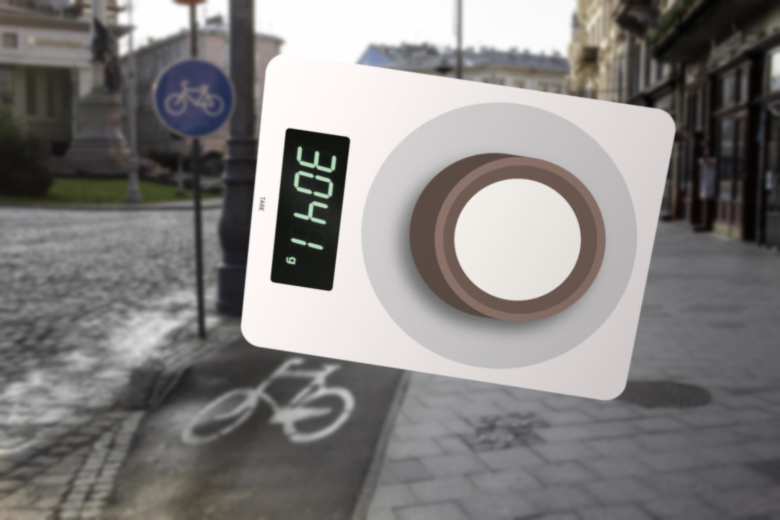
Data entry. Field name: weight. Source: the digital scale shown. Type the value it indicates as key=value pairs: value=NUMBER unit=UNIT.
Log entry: value=3041 unit=g
